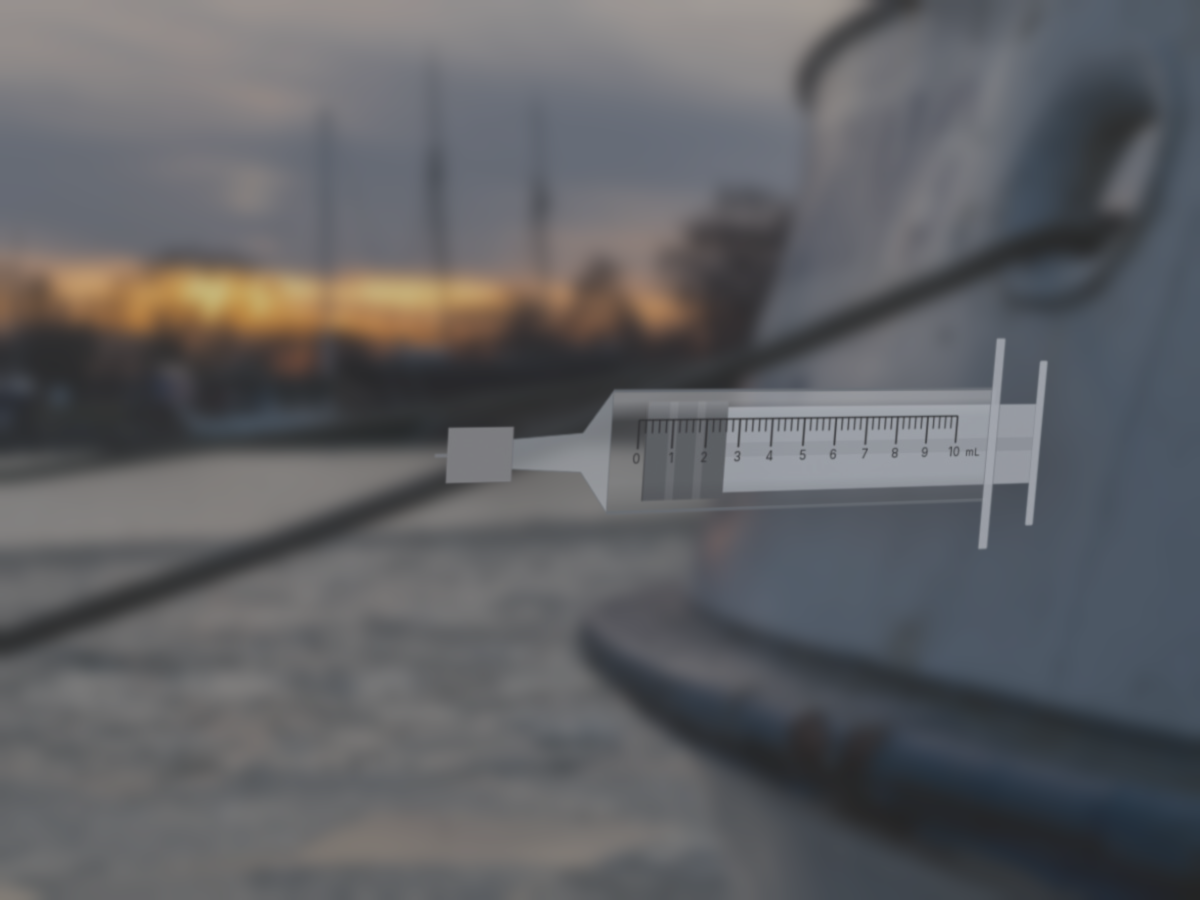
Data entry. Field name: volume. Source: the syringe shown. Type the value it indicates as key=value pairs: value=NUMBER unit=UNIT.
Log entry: value=0.2 unit=mL
